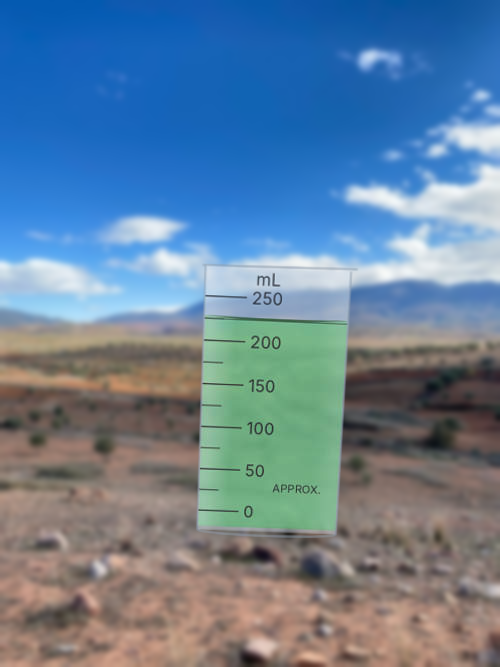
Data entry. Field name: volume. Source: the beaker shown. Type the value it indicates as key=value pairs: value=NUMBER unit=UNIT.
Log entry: value=225 unit=mL
